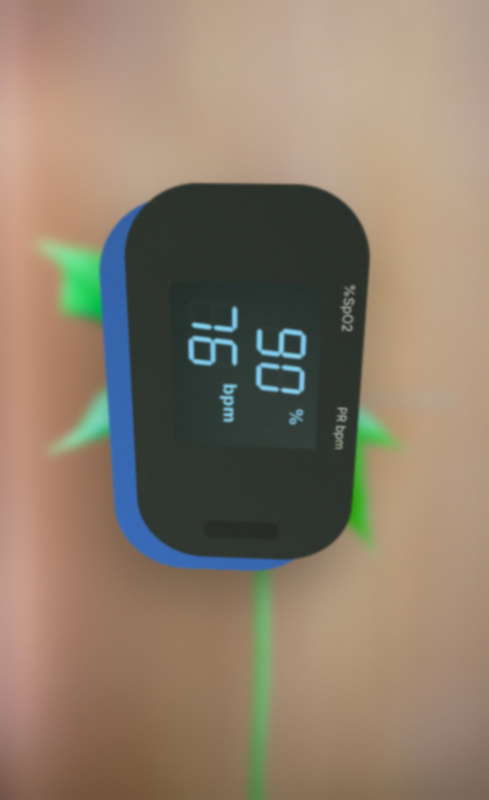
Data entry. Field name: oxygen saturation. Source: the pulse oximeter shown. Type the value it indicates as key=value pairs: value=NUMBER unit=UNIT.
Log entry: value=90 unit=%
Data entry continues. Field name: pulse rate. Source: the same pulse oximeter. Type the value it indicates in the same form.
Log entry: value=76 unit=bpm
